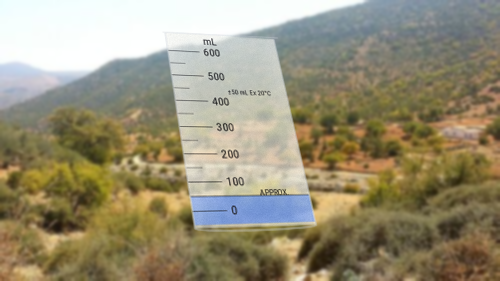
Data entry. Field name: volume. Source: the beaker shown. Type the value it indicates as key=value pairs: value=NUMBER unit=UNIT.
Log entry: value=50 unit=mL
